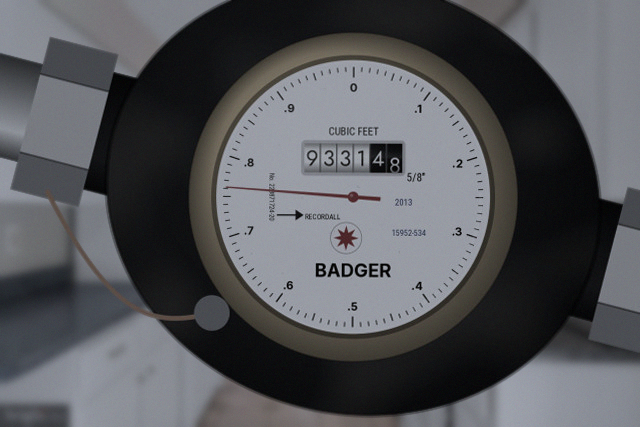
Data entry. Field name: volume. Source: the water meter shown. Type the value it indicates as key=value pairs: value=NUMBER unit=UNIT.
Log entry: value=933147.76 unit=ft³
